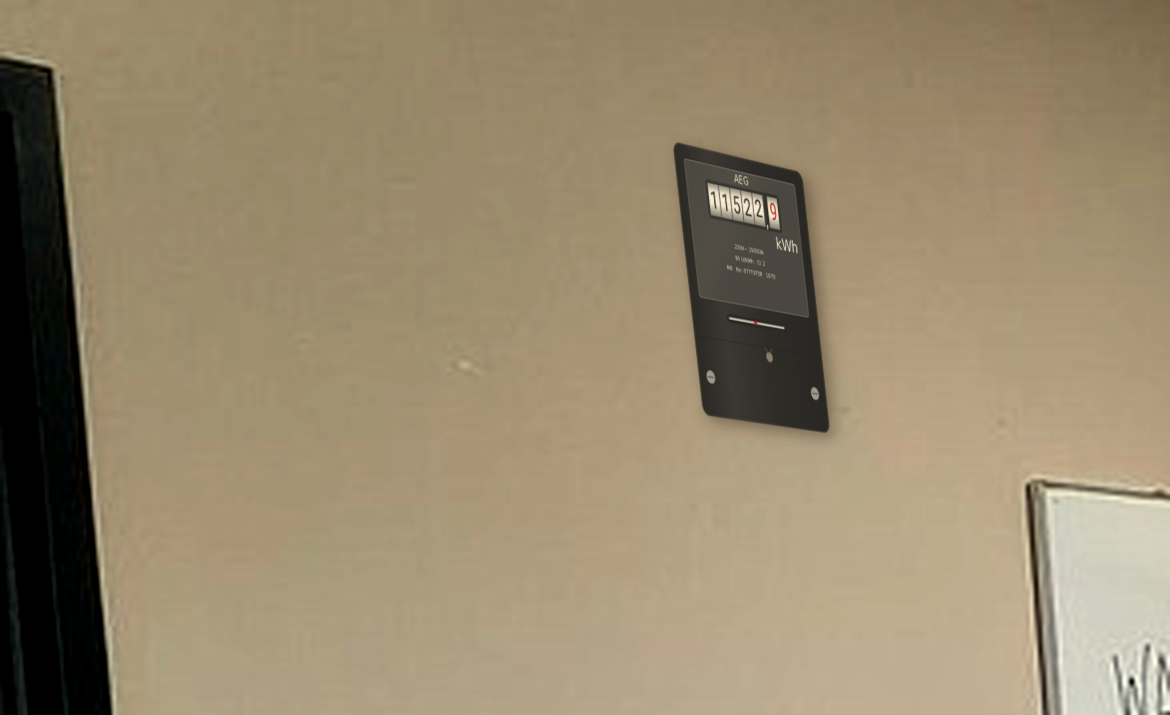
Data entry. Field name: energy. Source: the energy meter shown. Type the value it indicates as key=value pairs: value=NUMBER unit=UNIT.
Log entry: value=11522.9 unit=kWh
